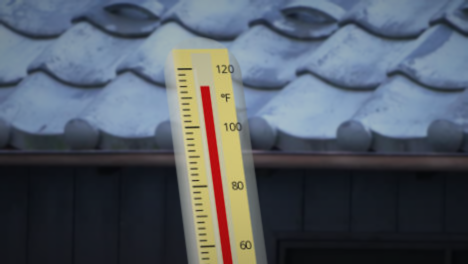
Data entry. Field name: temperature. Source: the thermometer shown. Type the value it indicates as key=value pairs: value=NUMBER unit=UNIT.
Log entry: value=114 unit=°F
